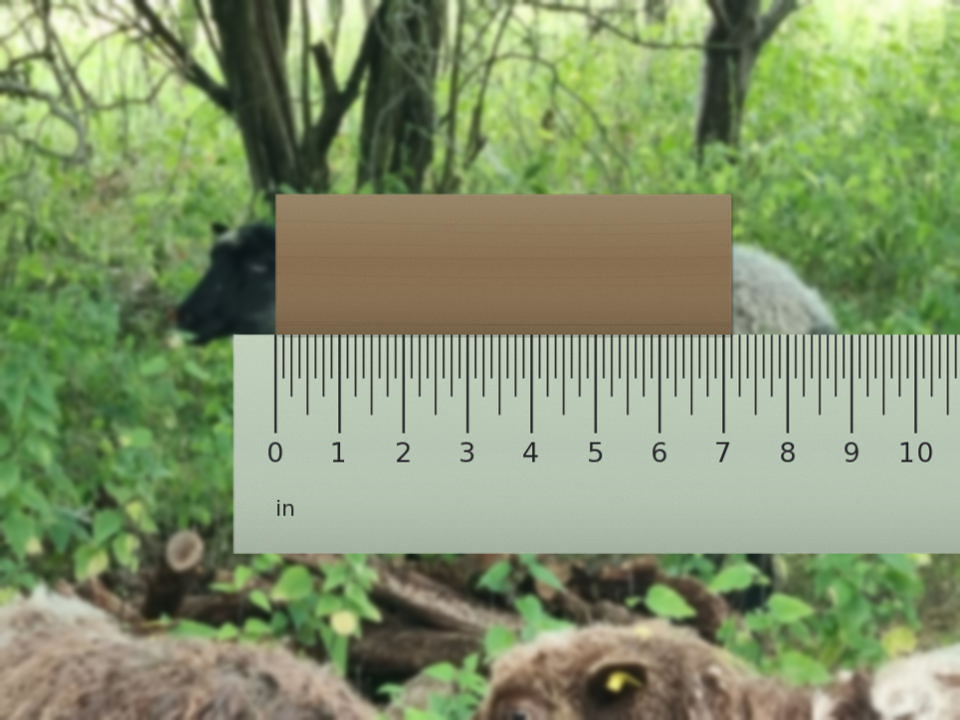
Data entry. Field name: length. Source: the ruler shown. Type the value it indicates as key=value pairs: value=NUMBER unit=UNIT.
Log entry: value=7.125 unit=in
